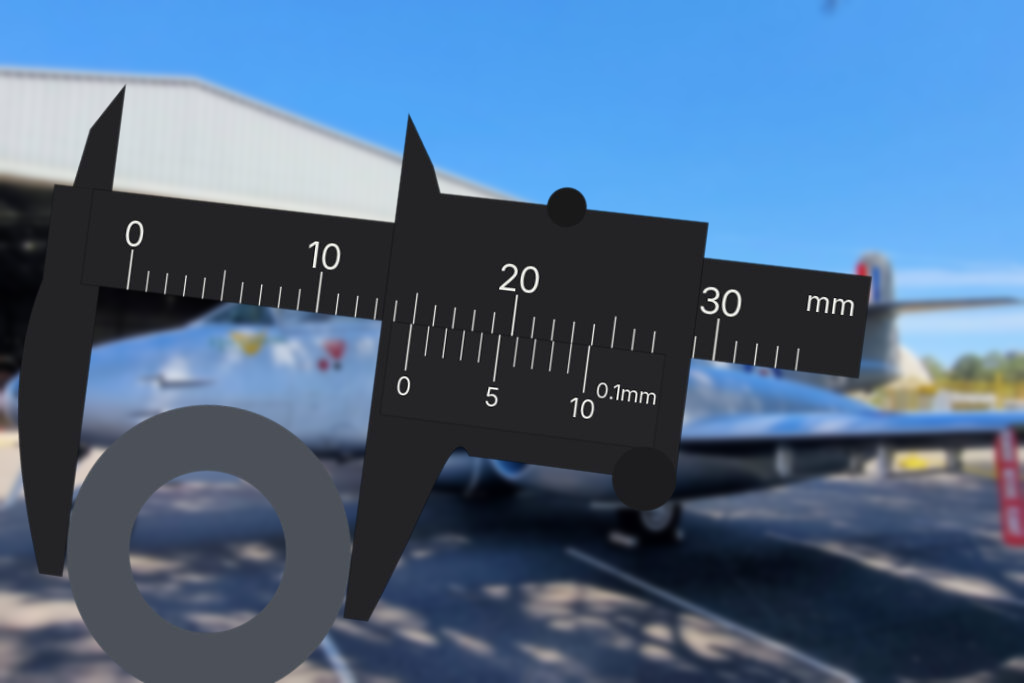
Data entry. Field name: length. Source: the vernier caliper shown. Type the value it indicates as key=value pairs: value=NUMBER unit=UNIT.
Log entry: value=14.9 unit=mm
